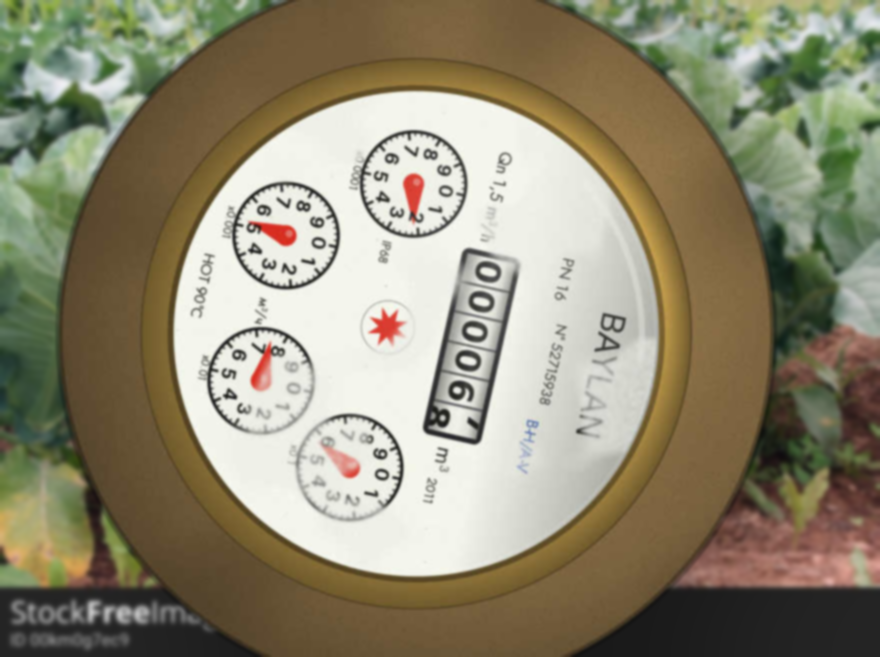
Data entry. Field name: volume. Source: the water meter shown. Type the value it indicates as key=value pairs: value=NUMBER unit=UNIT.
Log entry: value=67.5752 unit=m³
